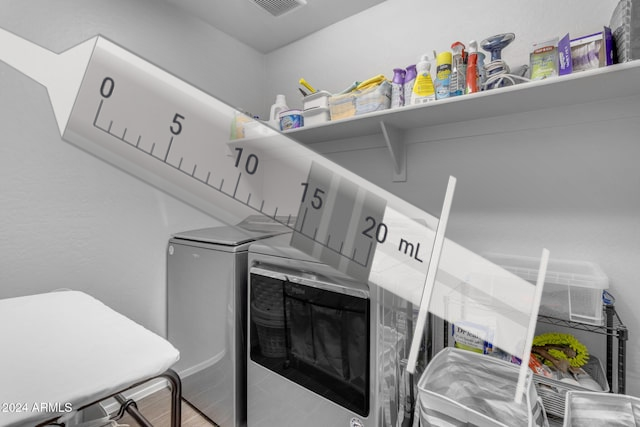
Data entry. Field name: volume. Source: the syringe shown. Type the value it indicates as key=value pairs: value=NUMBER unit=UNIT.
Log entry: value=14.5 unit=mL
